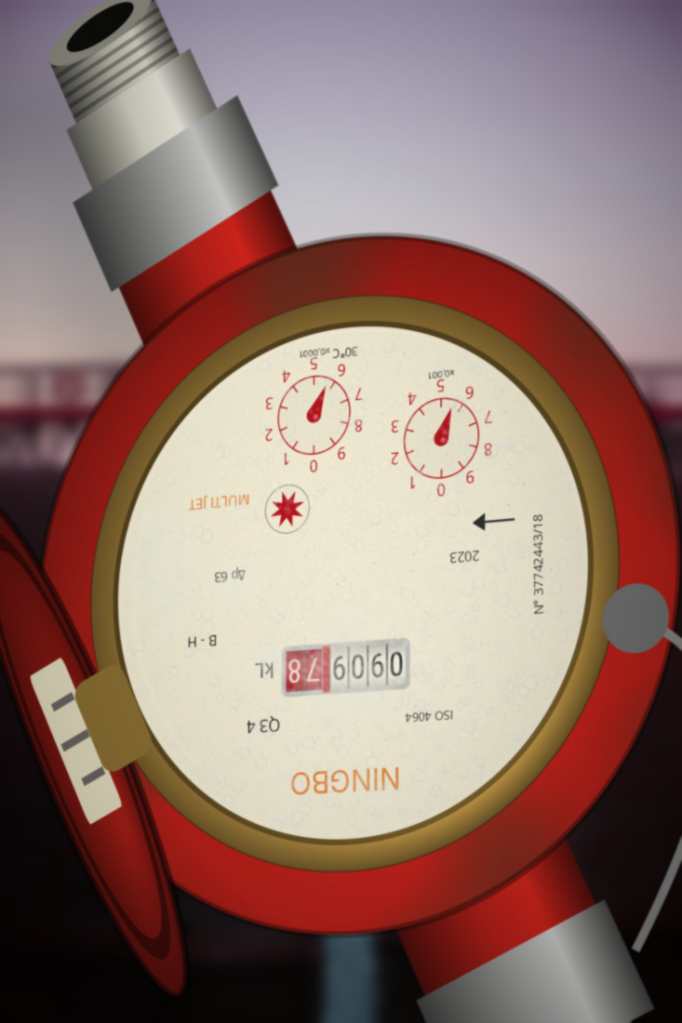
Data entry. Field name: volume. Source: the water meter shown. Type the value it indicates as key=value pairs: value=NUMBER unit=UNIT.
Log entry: value=909.7855 unit=kL
